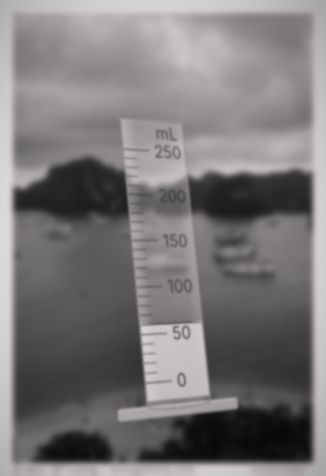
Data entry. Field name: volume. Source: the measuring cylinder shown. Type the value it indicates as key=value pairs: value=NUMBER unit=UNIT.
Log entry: value=60 unit=mL
